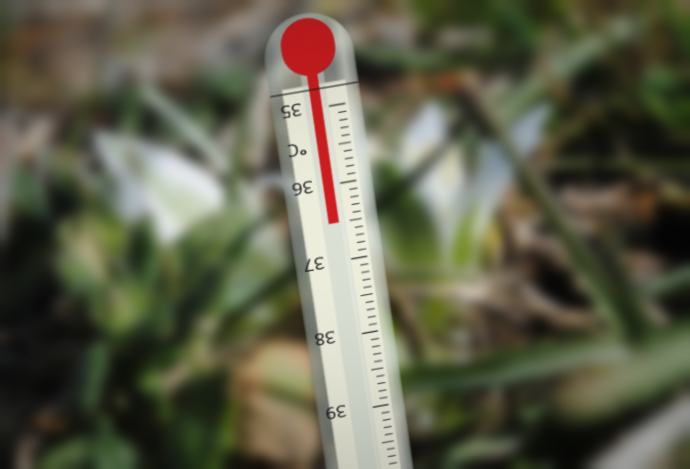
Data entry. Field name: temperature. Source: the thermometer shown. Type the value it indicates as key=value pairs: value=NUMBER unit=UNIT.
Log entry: value=36.5 unit=°C
